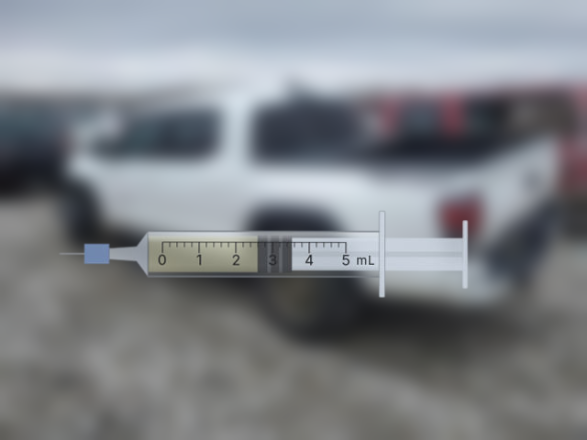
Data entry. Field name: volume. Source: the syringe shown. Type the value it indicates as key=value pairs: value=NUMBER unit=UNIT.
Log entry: value=2.6 unit=mL
